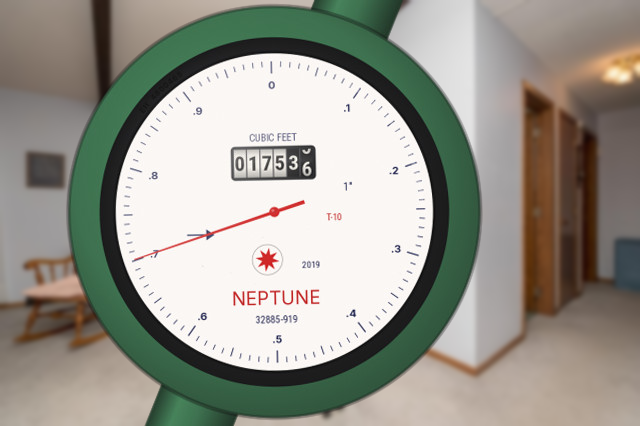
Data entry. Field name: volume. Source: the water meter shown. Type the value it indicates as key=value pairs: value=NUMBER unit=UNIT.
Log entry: value=17535.70 unit=ft³
